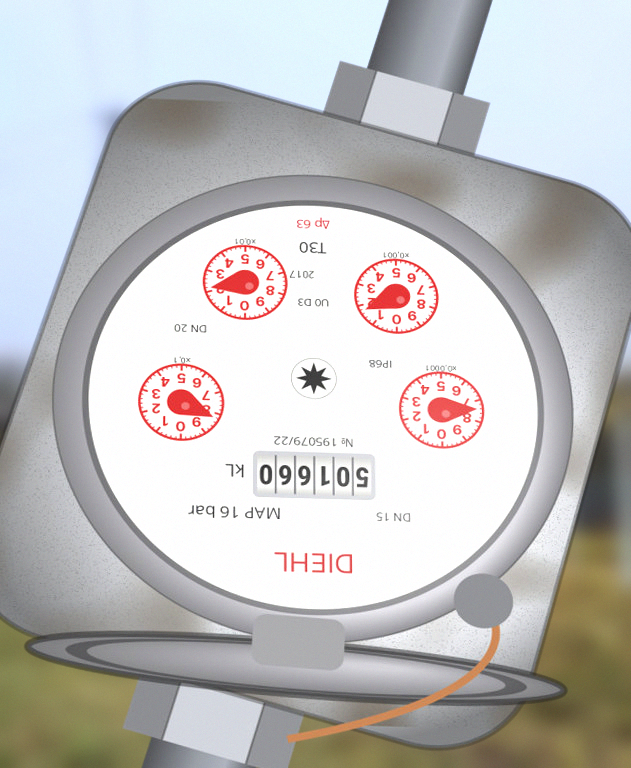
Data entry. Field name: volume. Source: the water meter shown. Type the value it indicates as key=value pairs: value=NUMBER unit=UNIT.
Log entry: value=501660.8217 unit=kL
